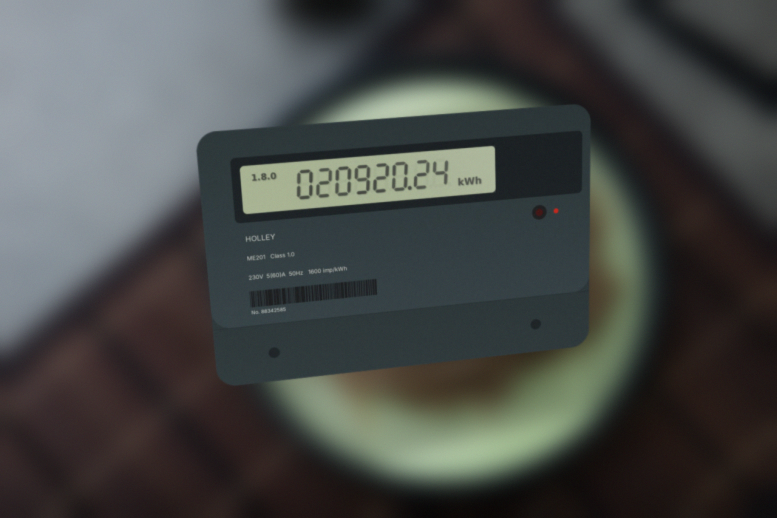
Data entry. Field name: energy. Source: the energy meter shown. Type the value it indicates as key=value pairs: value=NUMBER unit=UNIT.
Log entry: value=20920.24 unit=kWh
